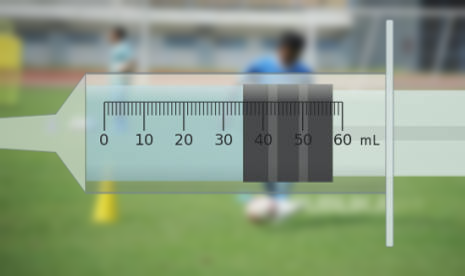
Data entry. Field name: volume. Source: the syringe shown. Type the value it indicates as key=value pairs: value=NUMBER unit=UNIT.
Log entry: value=35 unit=mL
